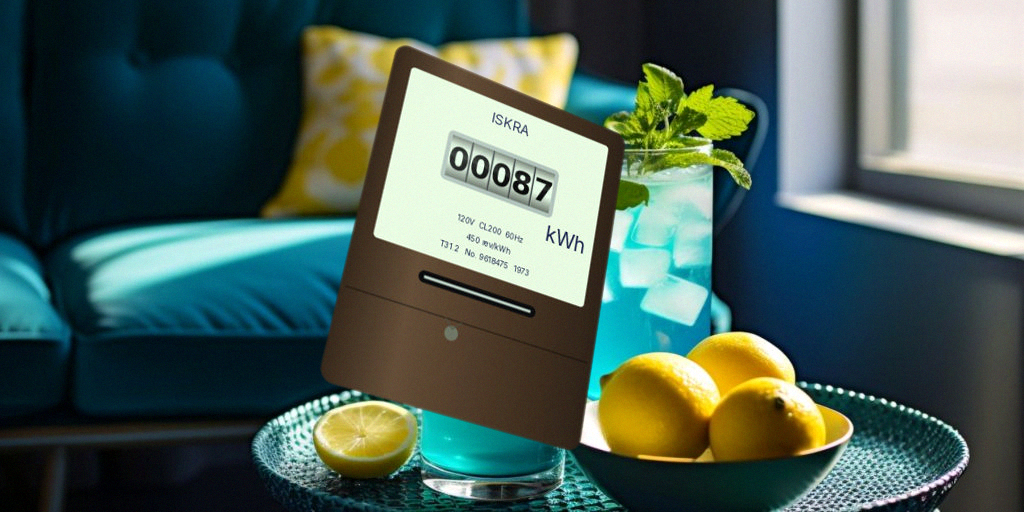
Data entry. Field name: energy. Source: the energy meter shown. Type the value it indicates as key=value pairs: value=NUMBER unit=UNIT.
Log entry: value=87 unit=kWh
